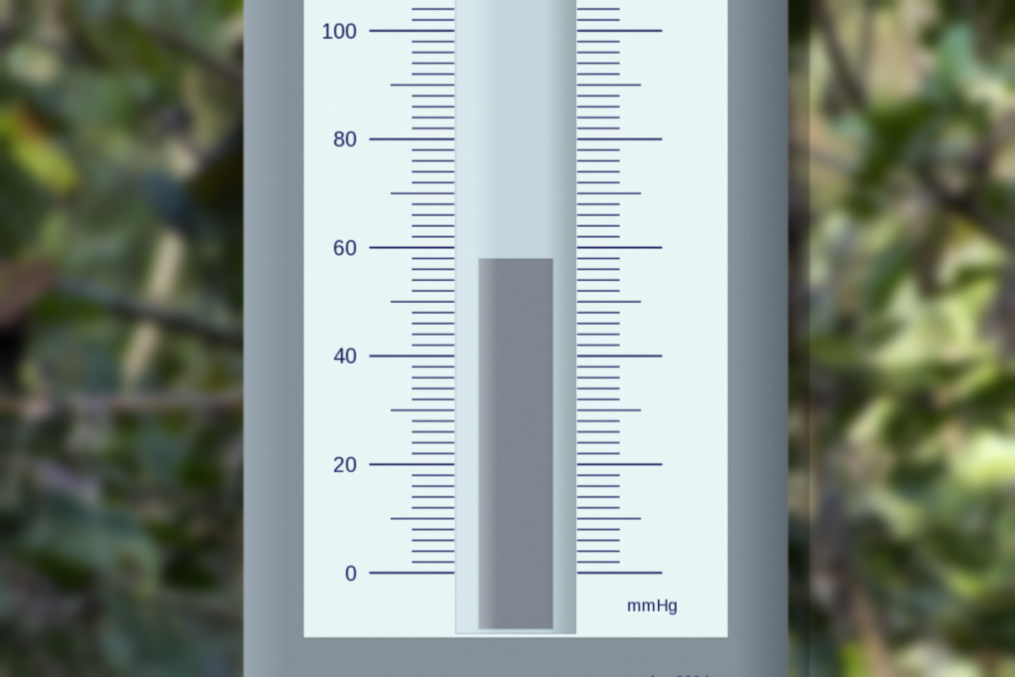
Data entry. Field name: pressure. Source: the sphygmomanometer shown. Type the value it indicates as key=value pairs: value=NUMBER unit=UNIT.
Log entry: value=58 unit=mmHg
